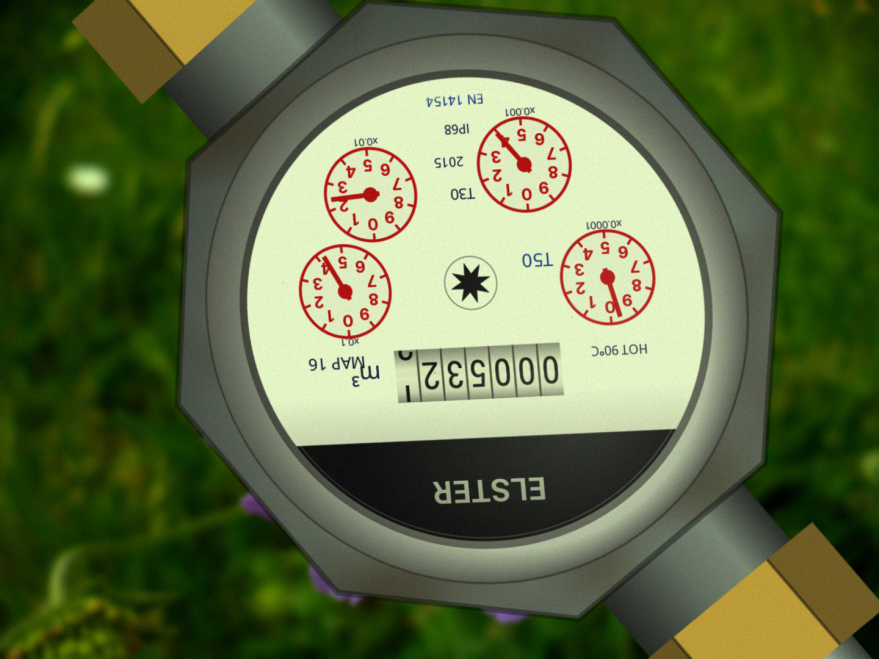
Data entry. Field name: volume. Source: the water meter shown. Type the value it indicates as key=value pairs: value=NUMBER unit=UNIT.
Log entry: value=5321.4239 unit=m³
